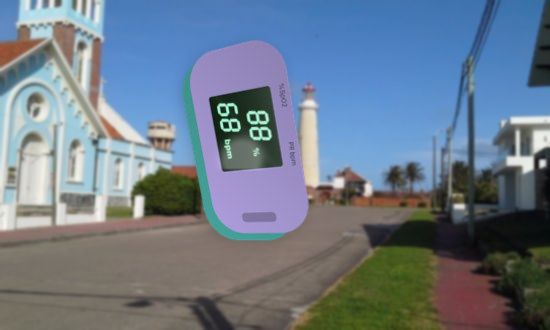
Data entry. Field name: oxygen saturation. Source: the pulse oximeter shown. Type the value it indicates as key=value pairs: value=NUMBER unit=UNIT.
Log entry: value=88 unit=%
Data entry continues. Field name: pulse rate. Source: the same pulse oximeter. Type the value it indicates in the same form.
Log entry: value=68 unit=bpm
